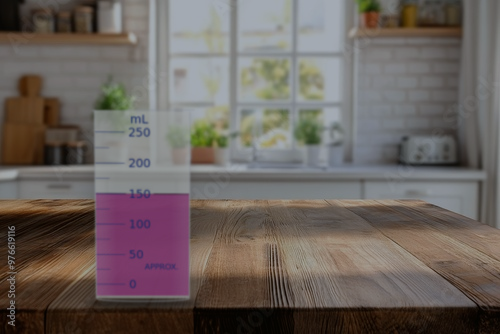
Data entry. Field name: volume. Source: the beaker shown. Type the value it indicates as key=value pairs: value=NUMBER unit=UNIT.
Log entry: value=150 unit=mL
